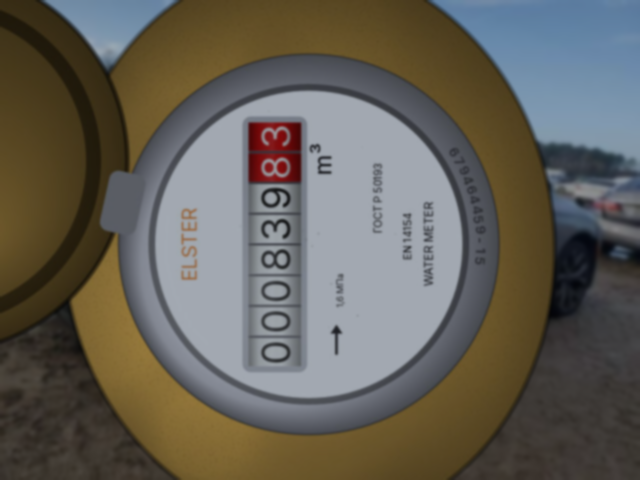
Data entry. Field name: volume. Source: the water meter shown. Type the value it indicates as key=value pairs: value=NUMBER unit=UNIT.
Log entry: value=839.83 unit=m³
